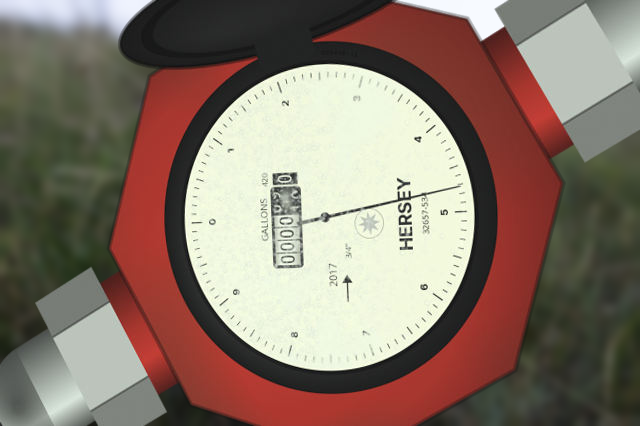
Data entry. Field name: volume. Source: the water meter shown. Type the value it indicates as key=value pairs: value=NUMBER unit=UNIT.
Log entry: value=94.7 unit=gal
